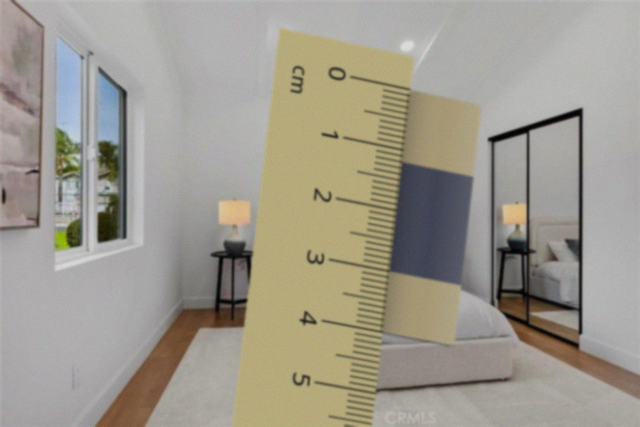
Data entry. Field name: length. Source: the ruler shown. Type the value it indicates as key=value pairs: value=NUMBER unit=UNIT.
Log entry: value=4 unit=cm
